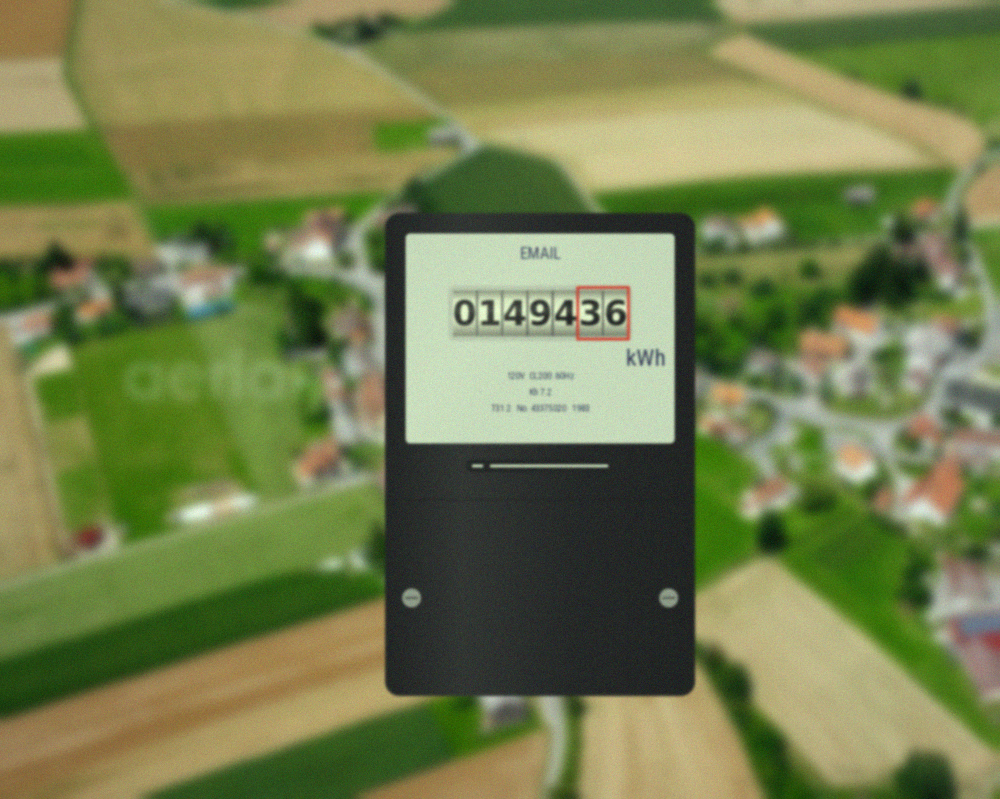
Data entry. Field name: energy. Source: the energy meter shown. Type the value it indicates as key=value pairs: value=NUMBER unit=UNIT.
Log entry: value=1494.36 unit=kWh
